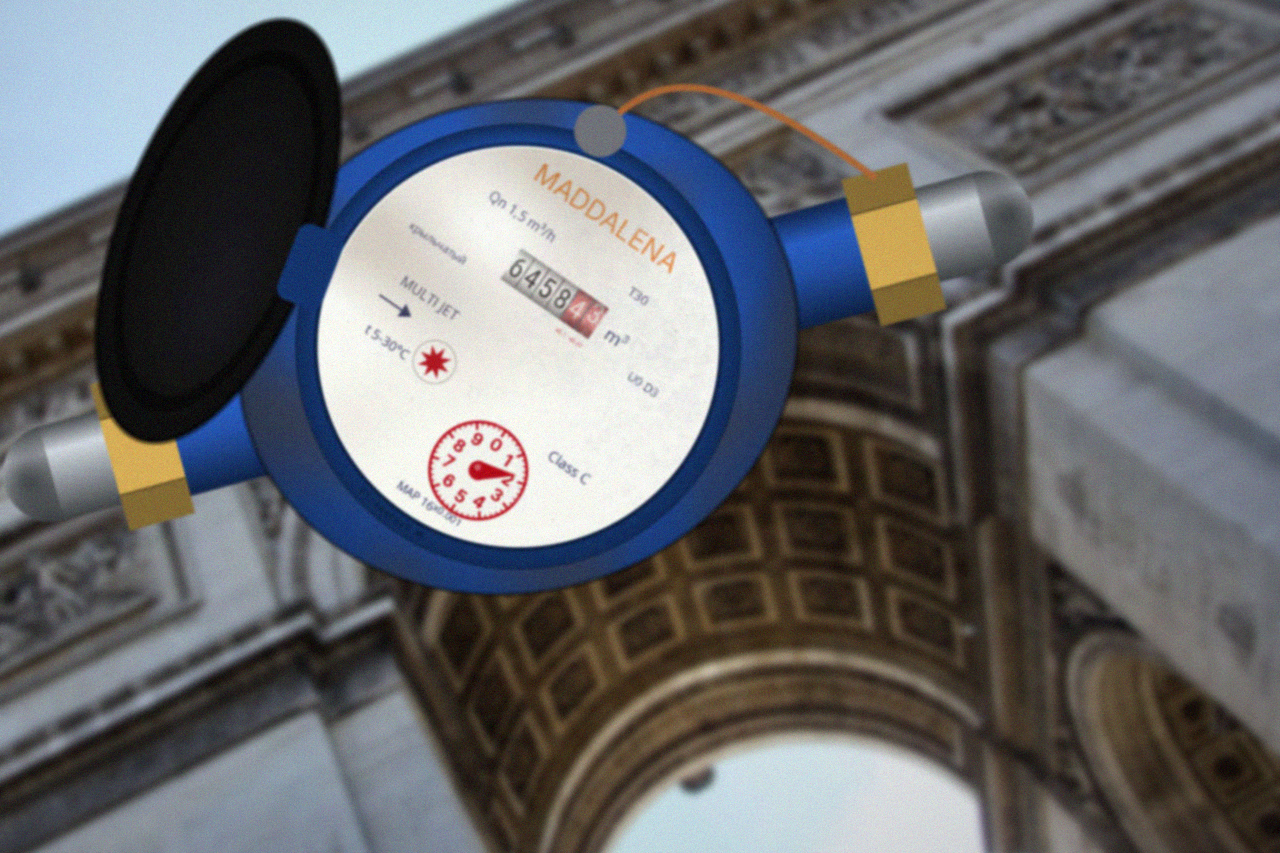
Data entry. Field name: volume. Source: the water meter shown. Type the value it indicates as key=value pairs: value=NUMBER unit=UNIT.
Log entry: value=6458.431 unit=m³
